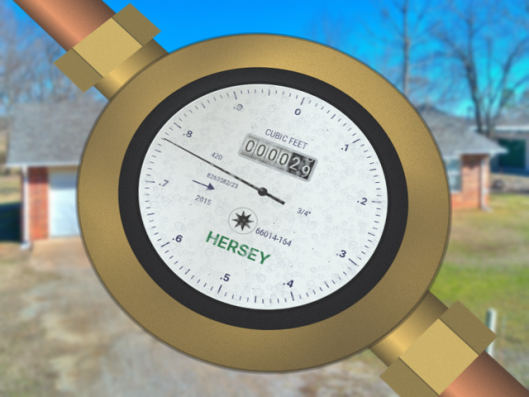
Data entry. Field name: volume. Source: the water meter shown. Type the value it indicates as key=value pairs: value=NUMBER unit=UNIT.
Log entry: value=28.77 unit=ft³
